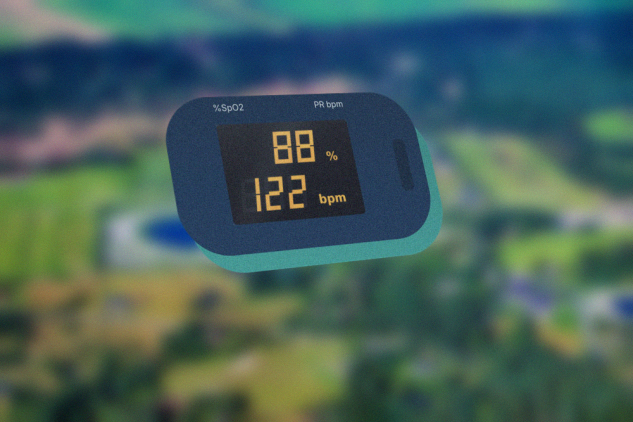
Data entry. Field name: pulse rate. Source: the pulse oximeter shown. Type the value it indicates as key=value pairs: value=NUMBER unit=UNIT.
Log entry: value=122 unit=bpm
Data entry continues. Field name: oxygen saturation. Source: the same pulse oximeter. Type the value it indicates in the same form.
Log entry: value=88 unit=%
